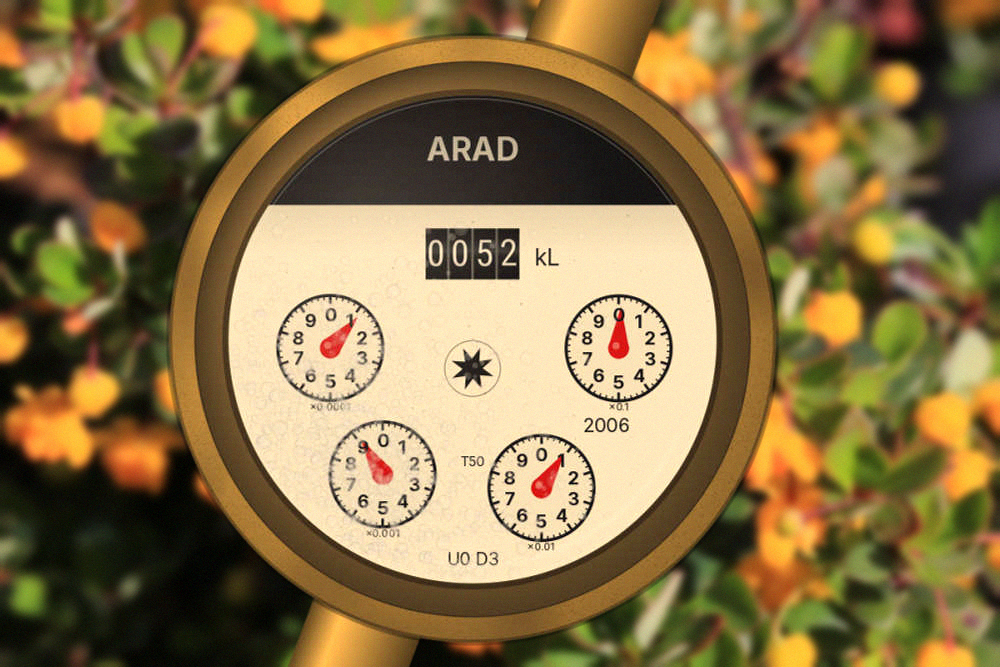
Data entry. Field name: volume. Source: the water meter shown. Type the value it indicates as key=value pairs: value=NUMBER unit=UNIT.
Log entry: value=52.0091 unit=kL
